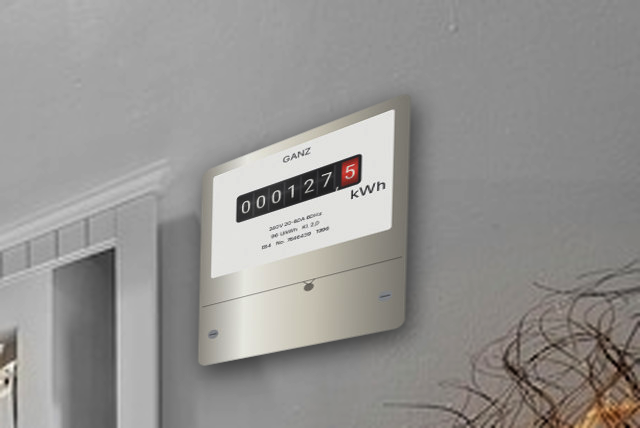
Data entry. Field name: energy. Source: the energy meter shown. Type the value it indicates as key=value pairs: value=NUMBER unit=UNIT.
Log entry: value=127.5 unit=kWh
